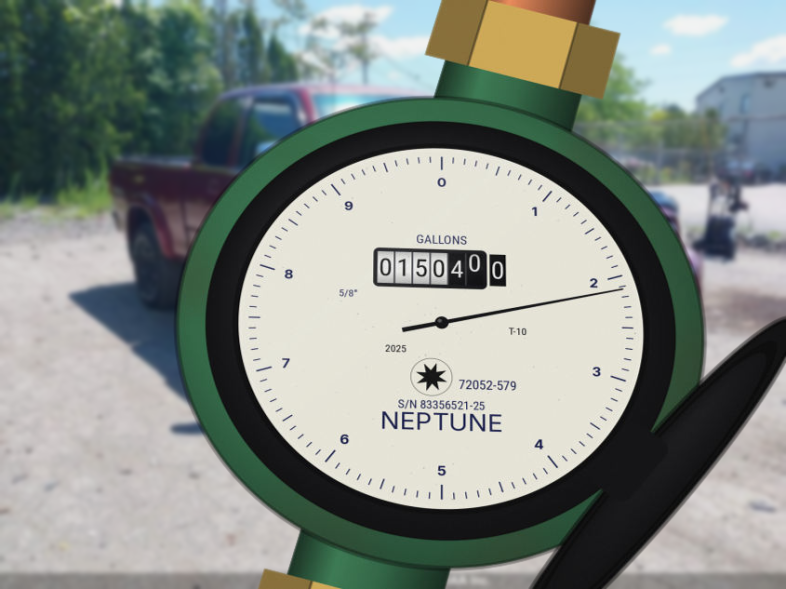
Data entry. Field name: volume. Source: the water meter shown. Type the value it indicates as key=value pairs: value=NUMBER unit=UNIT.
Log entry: value=150402.1 unit=gal
